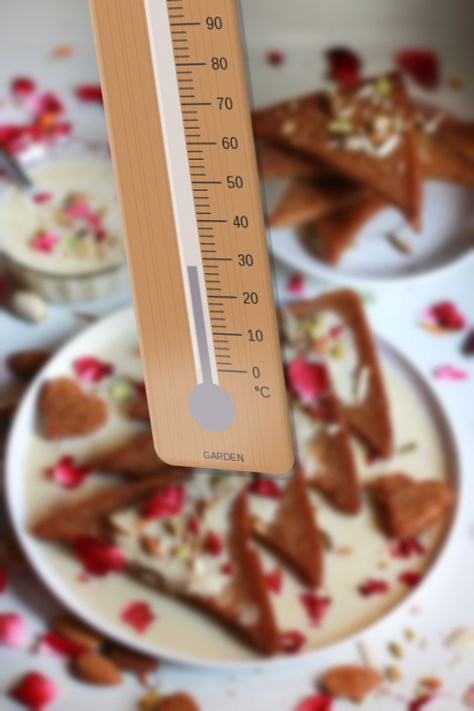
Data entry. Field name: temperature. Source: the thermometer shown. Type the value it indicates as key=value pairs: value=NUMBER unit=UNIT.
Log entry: value=28 unit=°C
